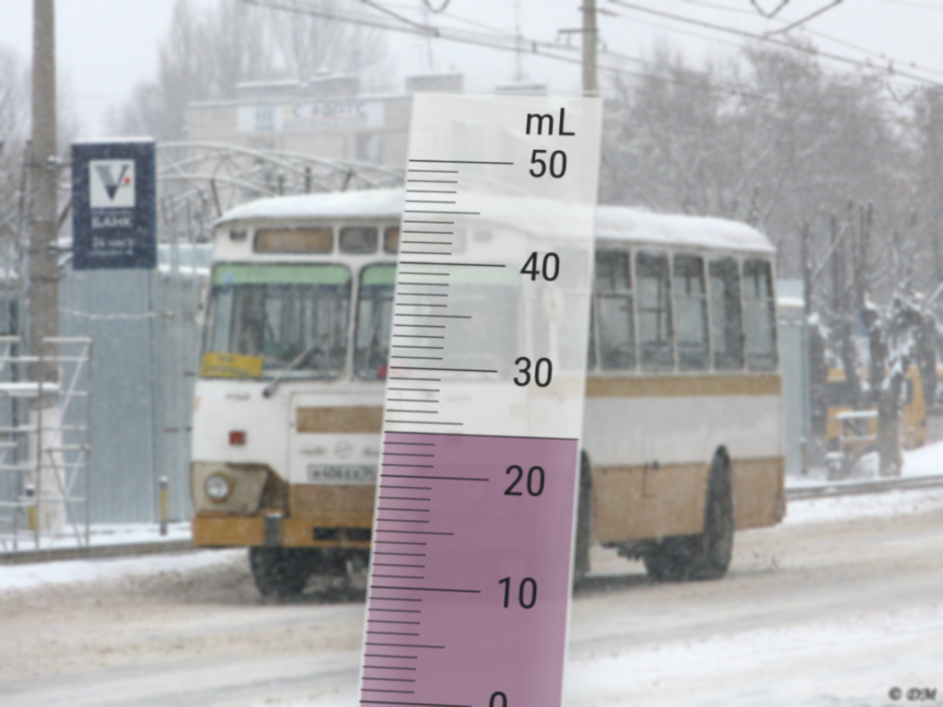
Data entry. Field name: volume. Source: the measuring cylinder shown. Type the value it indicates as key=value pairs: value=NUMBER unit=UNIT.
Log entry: value=24 unit=mL
